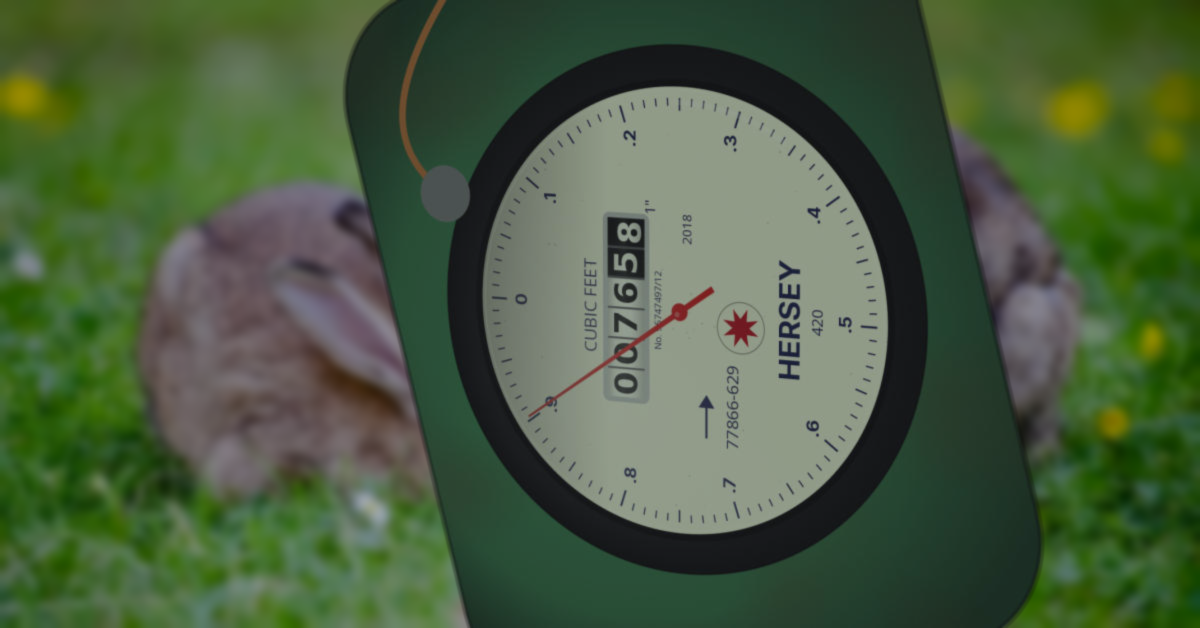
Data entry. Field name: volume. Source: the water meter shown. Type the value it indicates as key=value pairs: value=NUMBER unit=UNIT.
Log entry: value=7657.90 unit=ft³
